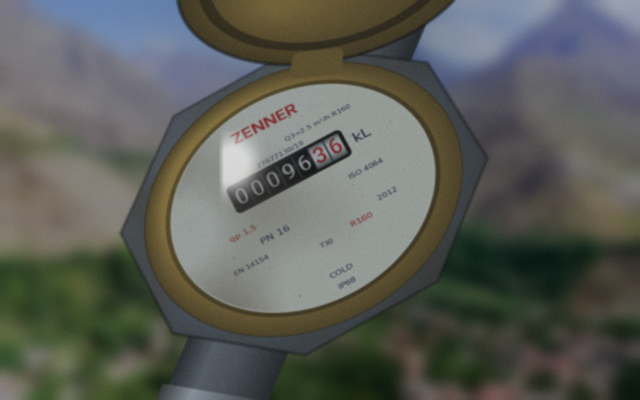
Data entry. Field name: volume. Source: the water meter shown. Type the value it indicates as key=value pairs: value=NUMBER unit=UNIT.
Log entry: value=96.36 unit=kL
